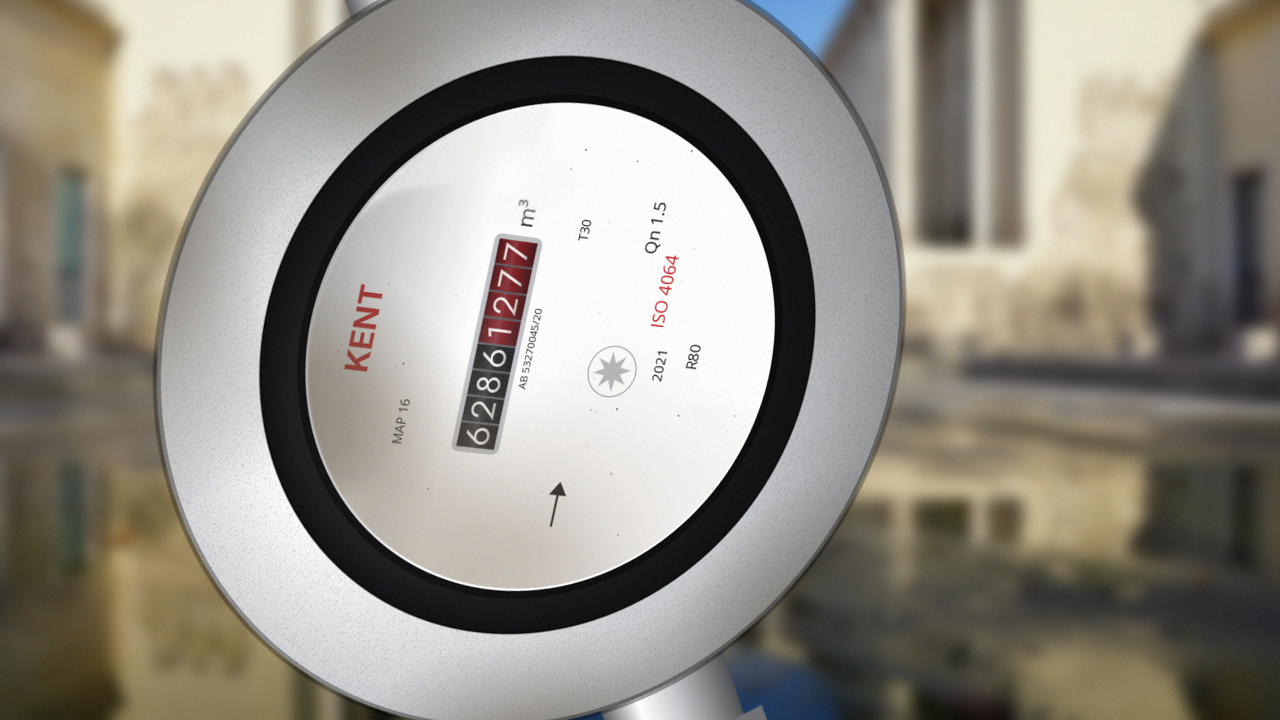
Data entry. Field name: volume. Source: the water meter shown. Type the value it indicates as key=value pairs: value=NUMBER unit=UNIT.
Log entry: value=6286.1277 unit=m³
